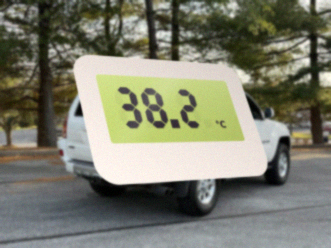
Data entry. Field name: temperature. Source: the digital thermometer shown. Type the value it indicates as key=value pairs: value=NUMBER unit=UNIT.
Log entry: value=38.2 unit=°C
